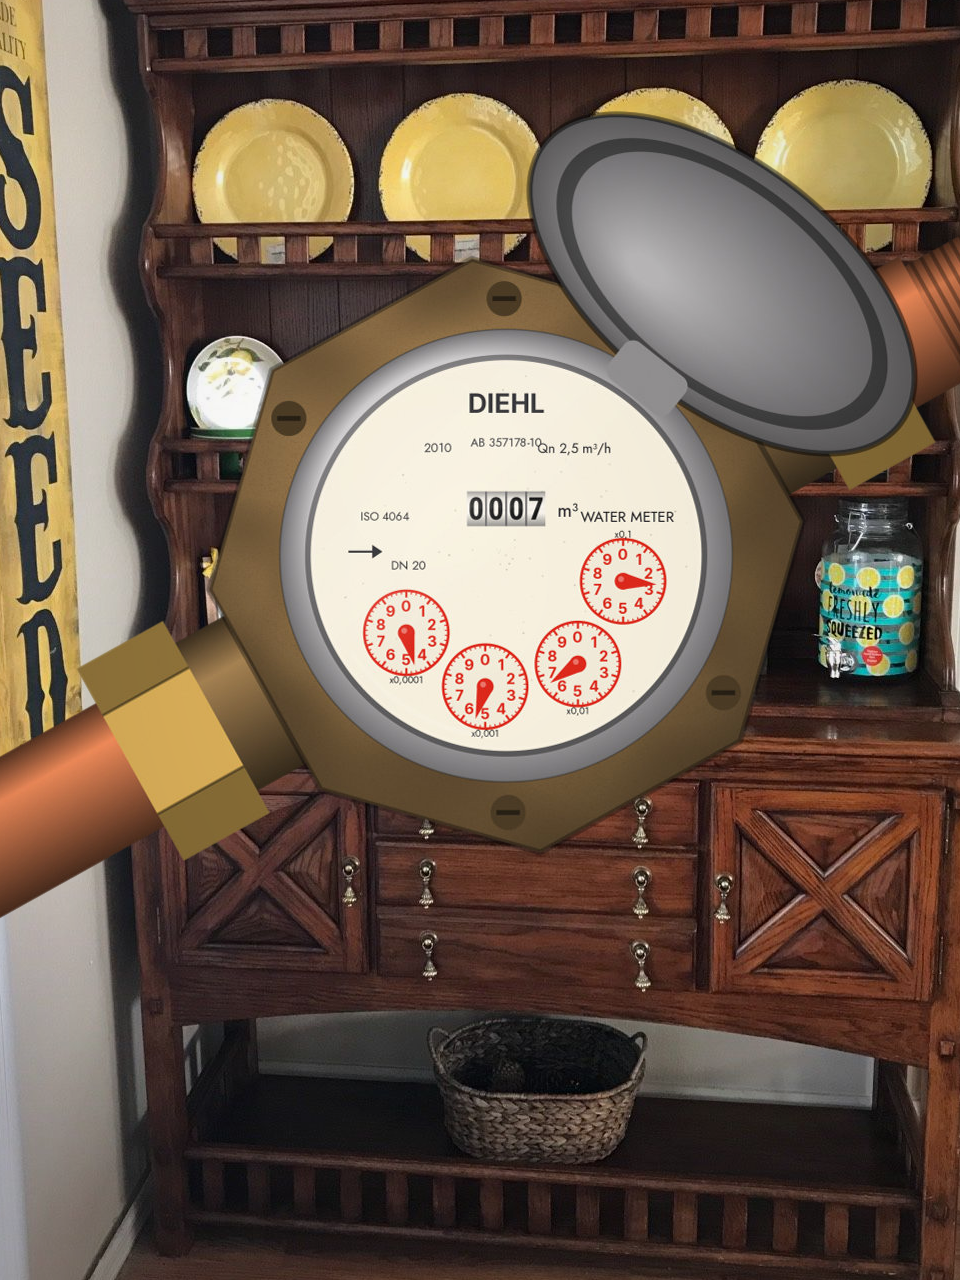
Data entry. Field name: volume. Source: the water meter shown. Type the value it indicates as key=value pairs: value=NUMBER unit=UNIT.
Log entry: value=7.2654 unit=m³
